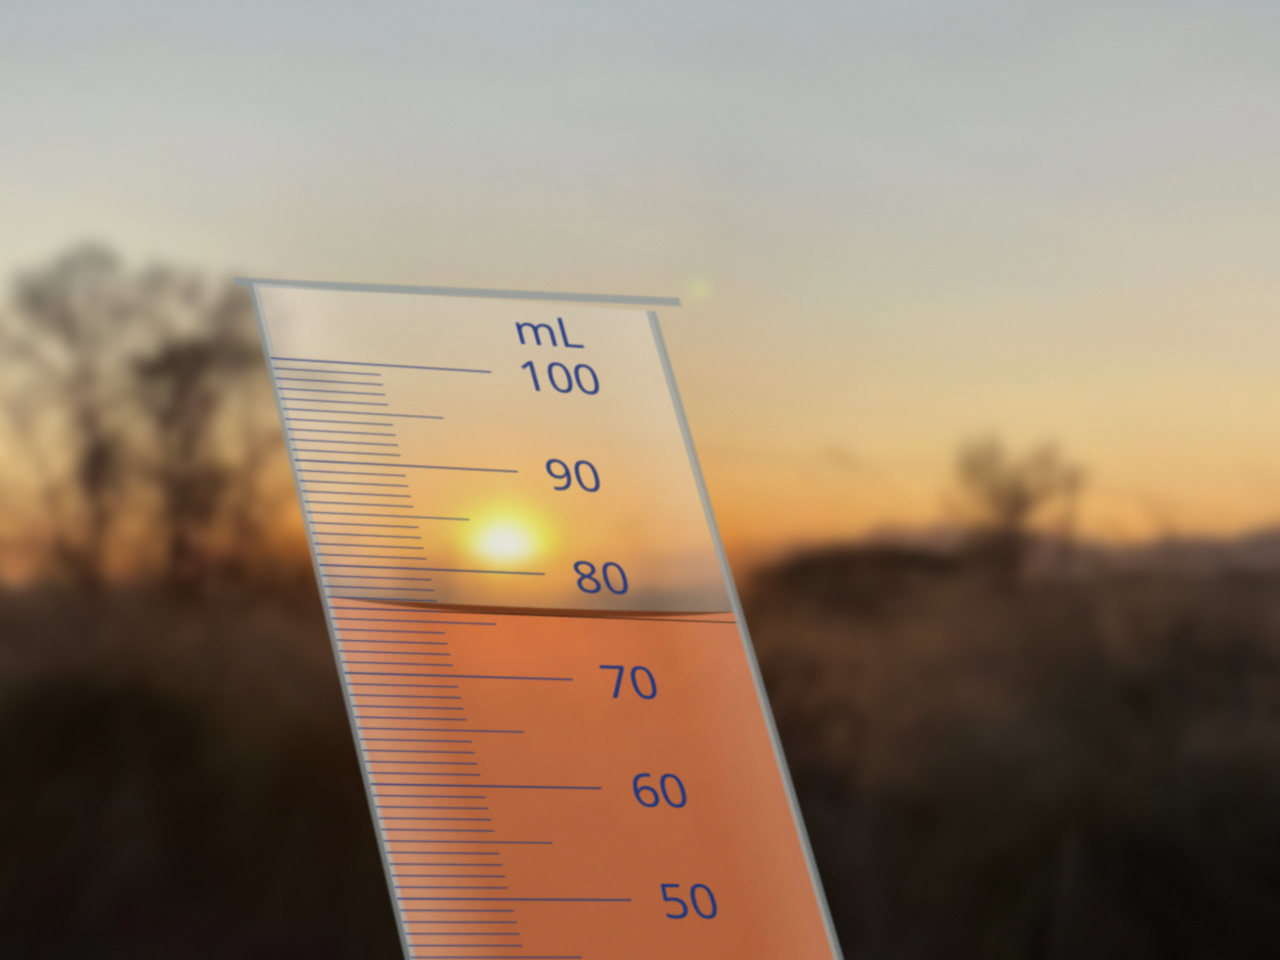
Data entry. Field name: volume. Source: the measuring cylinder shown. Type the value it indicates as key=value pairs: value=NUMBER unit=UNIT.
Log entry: value=76 unit=mL
